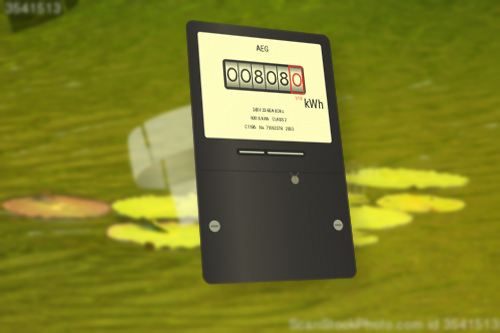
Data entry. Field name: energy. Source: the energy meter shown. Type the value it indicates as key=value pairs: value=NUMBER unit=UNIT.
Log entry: value=808.0 unit=kWh
